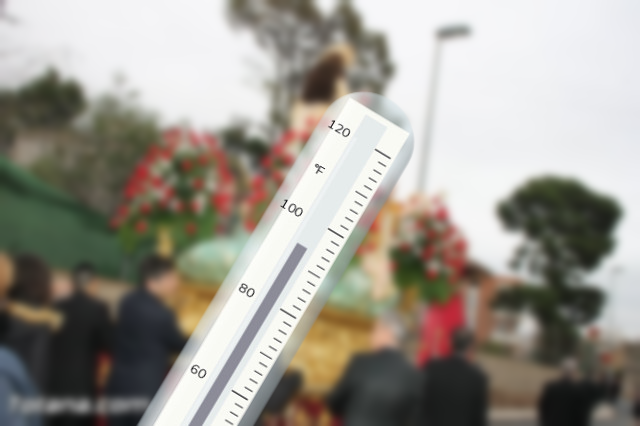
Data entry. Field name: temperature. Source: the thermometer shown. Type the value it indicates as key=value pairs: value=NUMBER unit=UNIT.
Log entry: value=94 unit=°F
